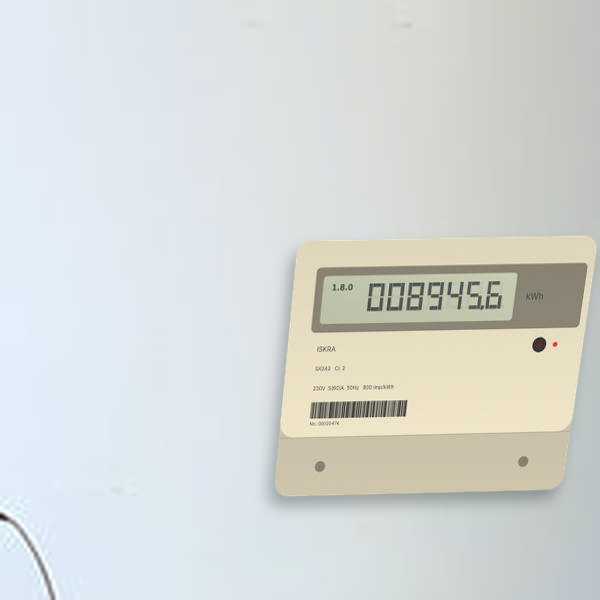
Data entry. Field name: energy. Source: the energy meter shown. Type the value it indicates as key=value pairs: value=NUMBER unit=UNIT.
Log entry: value=8945.6 unit=kWh
